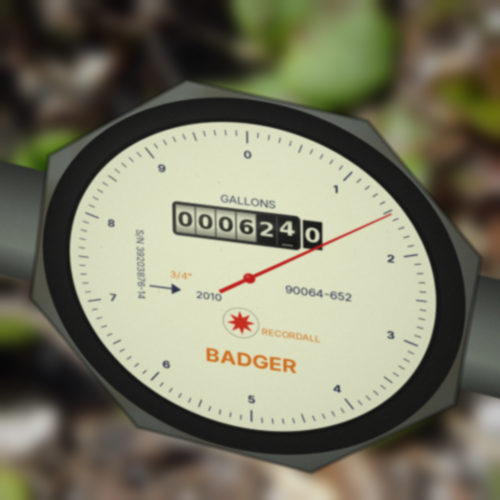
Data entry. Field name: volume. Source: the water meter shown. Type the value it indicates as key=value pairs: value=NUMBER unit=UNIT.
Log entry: value=6241.5 unit=gal
